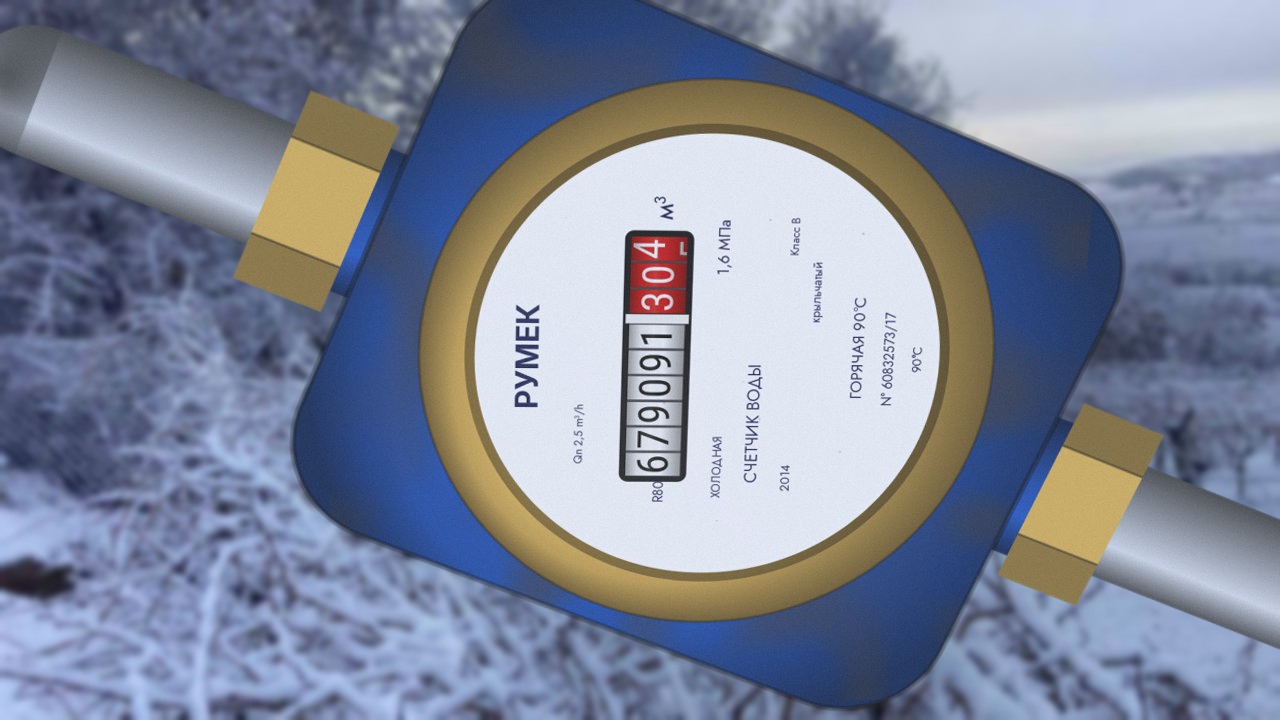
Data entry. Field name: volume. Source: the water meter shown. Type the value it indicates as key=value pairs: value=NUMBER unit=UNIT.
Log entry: value=679091.304 unit=m³
